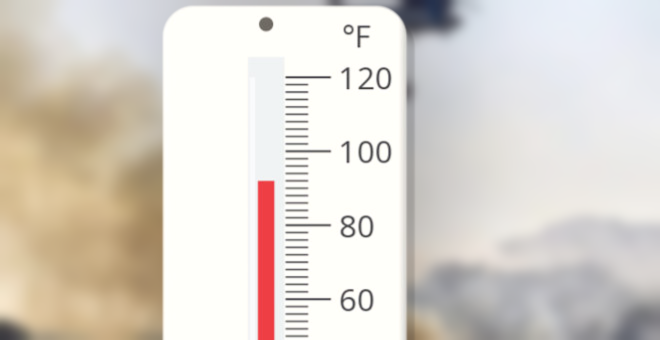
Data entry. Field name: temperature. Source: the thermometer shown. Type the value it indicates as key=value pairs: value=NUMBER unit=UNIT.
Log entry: value=92 unit=°F
